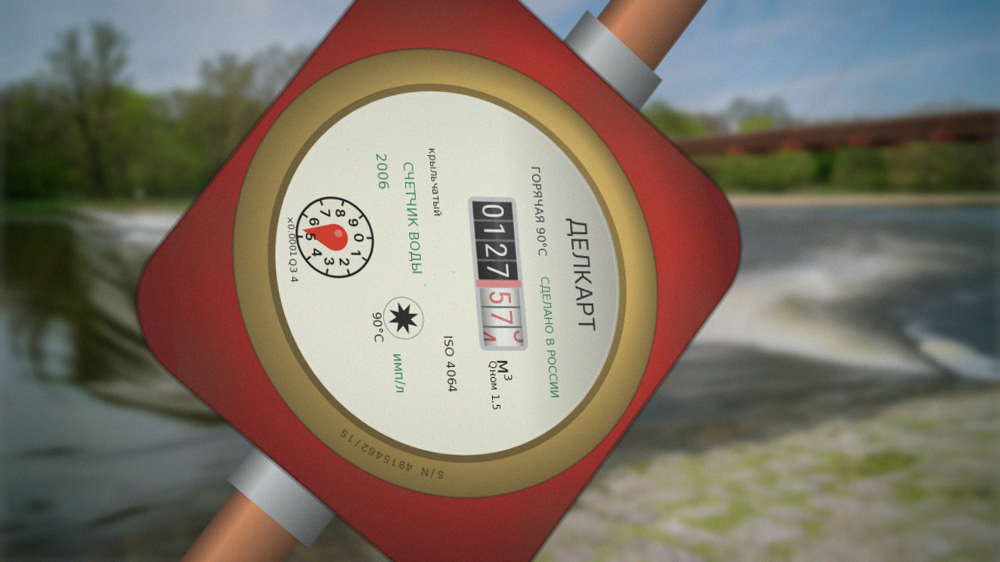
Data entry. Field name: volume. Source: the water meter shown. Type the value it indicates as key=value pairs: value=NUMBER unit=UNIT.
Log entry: value=127.5735 unit=m³
